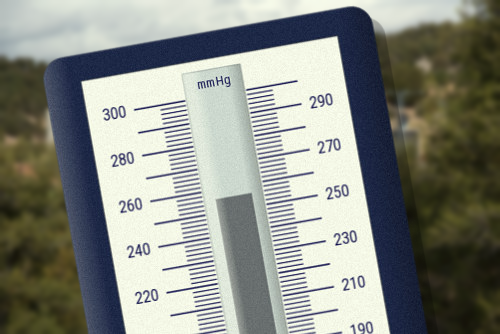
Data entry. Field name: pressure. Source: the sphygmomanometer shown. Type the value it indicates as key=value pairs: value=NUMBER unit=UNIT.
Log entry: value=256 unit=mmHg
